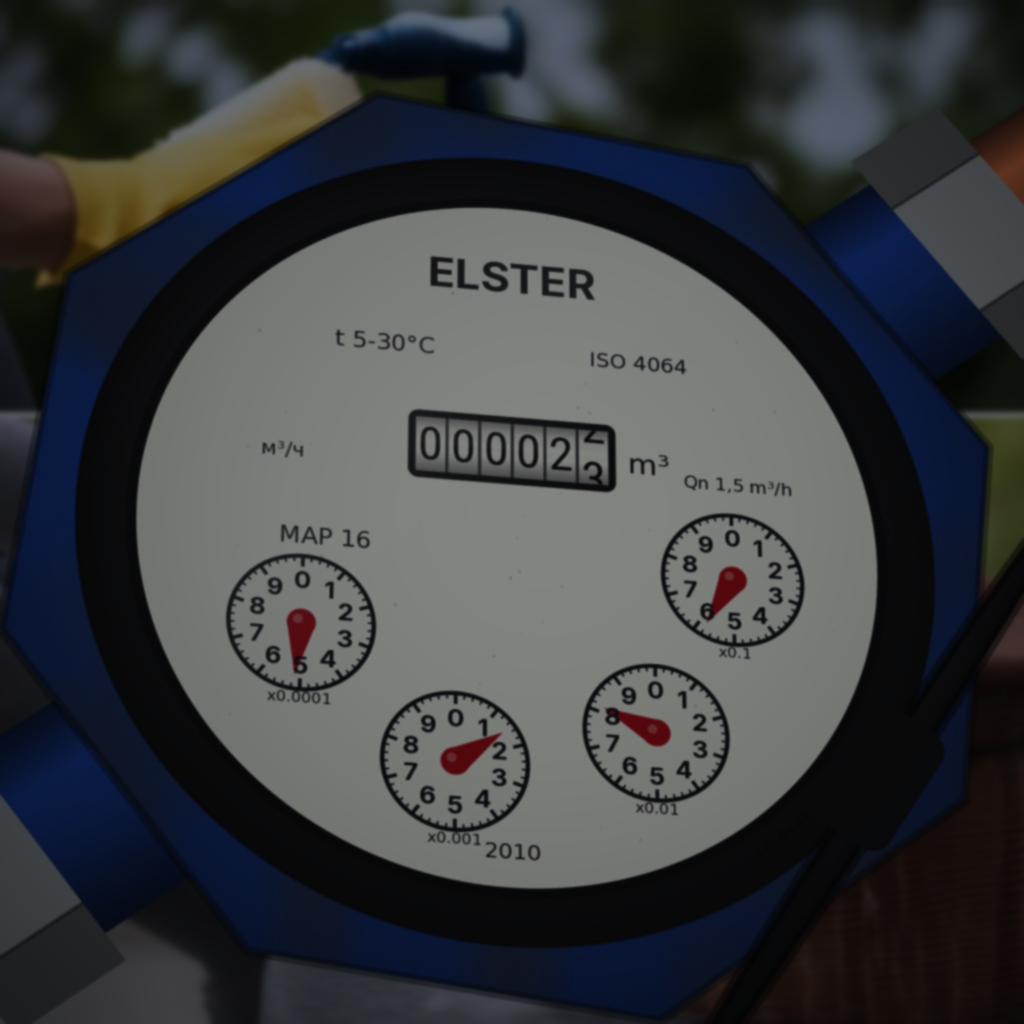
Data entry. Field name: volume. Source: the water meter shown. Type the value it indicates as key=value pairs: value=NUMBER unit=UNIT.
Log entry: value=22.5815 unit=m³
